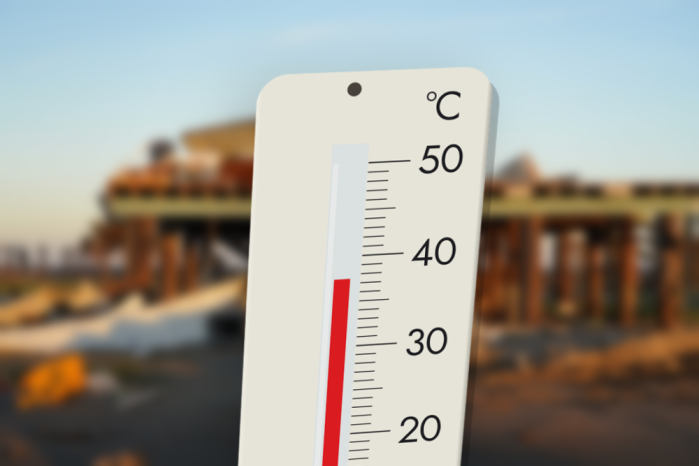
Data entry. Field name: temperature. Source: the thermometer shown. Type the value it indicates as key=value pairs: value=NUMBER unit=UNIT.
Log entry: value=37.5 unit=°C
